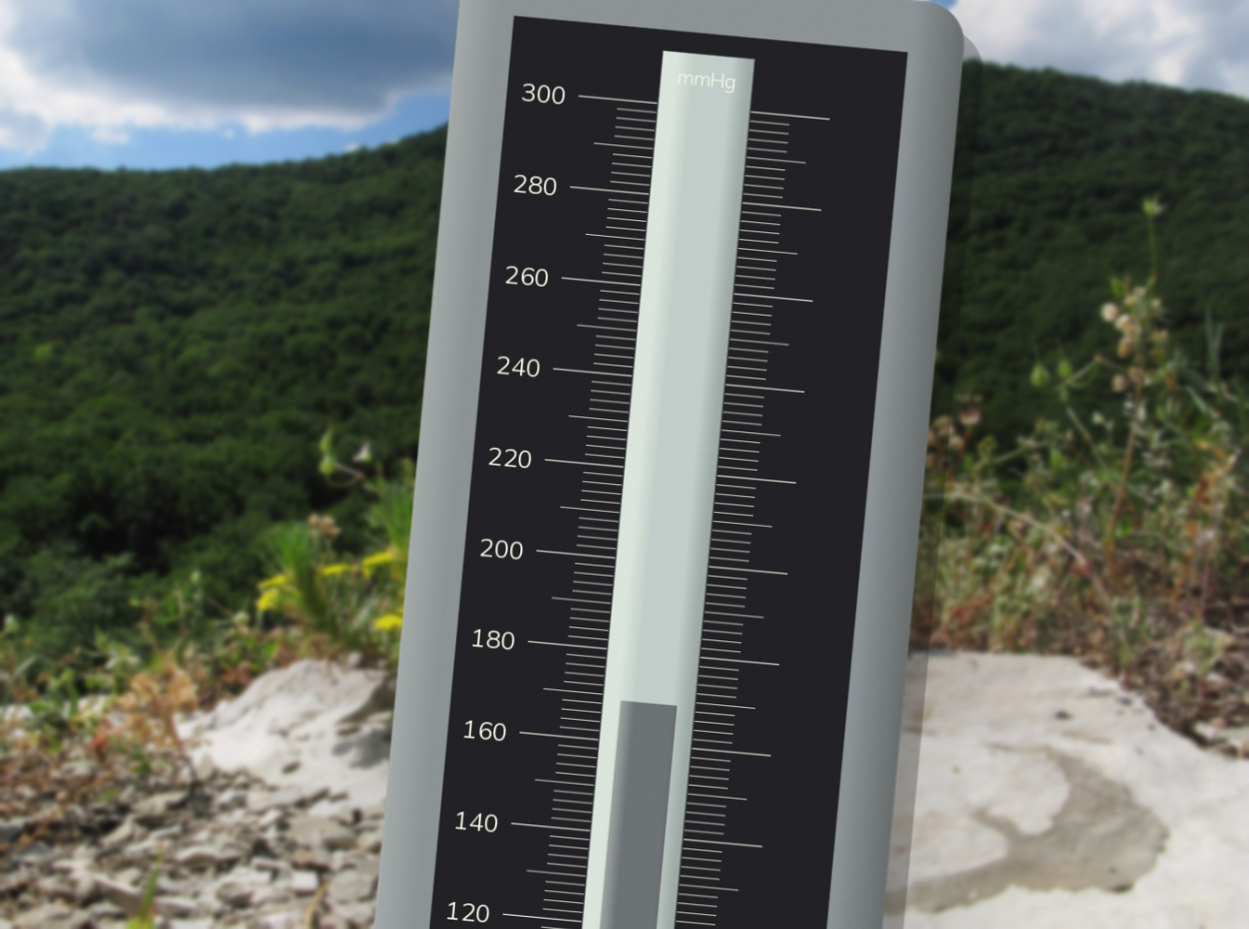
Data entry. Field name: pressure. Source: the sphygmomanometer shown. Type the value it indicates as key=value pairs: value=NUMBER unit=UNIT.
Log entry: value=169 unit=mmHg
